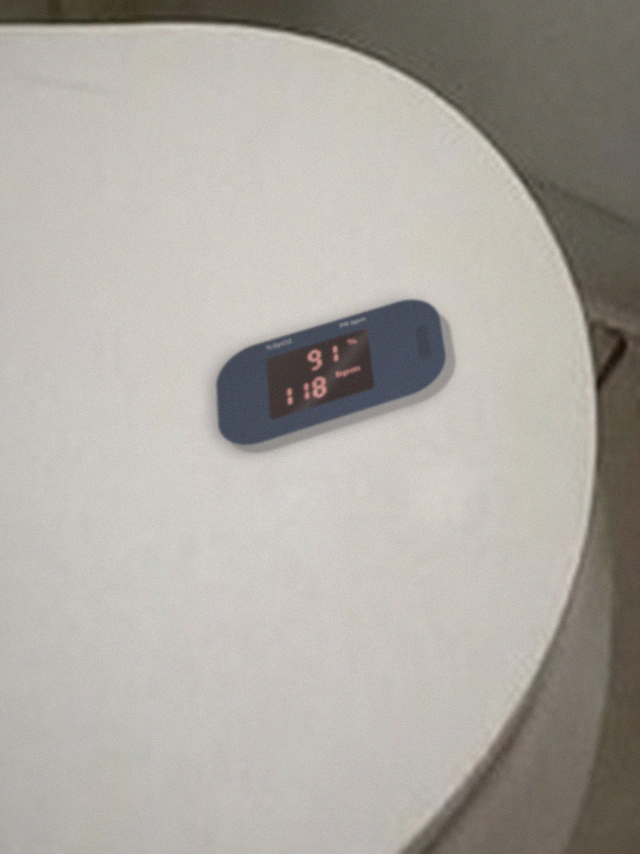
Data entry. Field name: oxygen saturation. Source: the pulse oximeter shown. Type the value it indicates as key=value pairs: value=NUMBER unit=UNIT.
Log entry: value=91 unit=%
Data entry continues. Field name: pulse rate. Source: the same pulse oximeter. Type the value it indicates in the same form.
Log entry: value=118 unit=bpm
